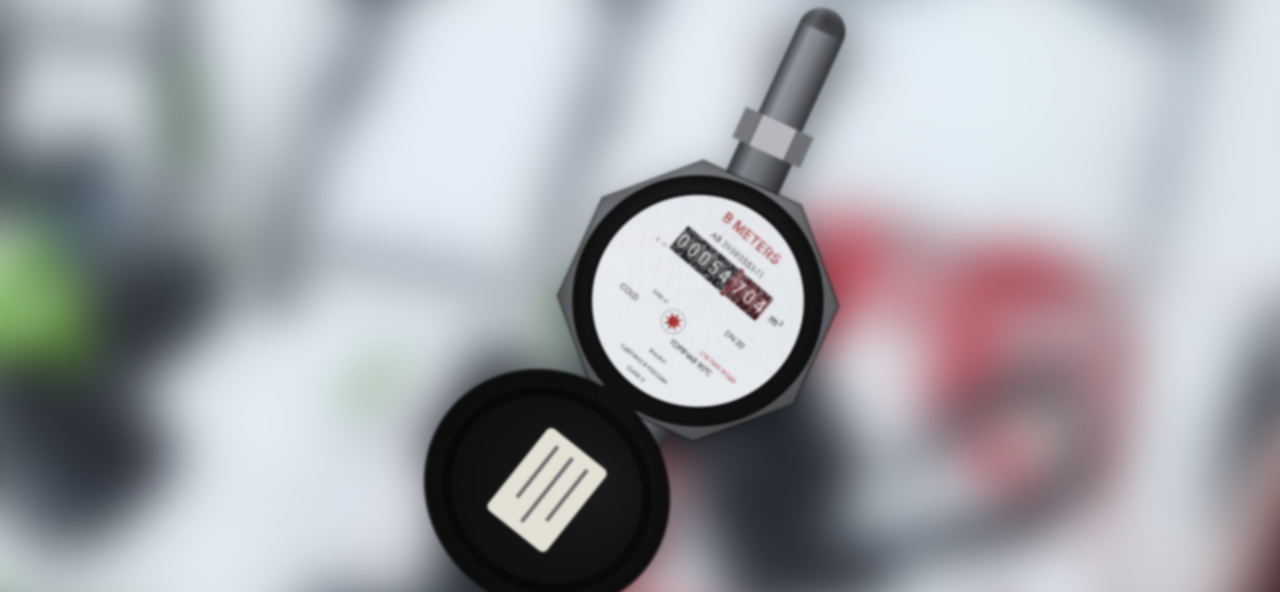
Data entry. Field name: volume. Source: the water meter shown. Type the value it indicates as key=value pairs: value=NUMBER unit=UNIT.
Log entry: value=54.704 unit=m³
